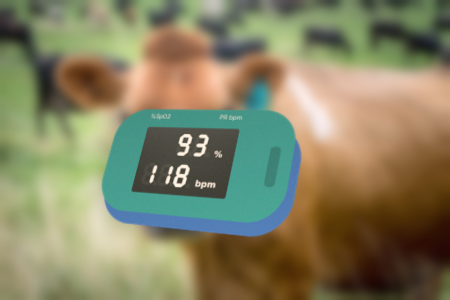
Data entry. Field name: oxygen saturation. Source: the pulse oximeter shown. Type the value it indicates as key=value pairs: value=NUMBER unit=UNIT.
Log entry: value=93 unit=%
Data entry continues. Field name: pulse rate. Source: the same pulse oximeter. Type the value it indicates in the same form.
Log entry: value=118 unit=bpm
